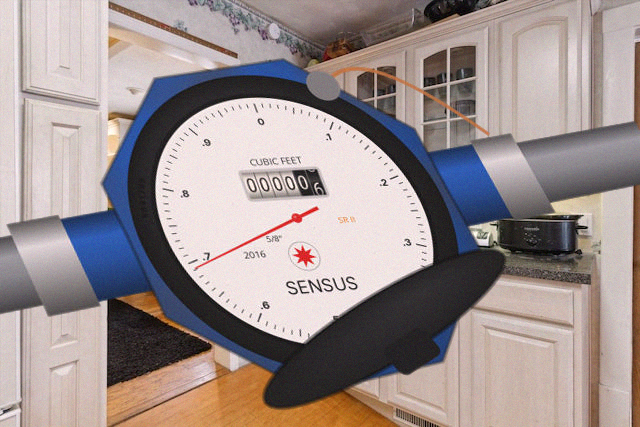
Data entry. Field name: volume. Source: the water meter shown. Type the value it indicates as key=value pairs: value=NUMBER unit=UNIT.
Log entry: value=5.69 unit=ft³
